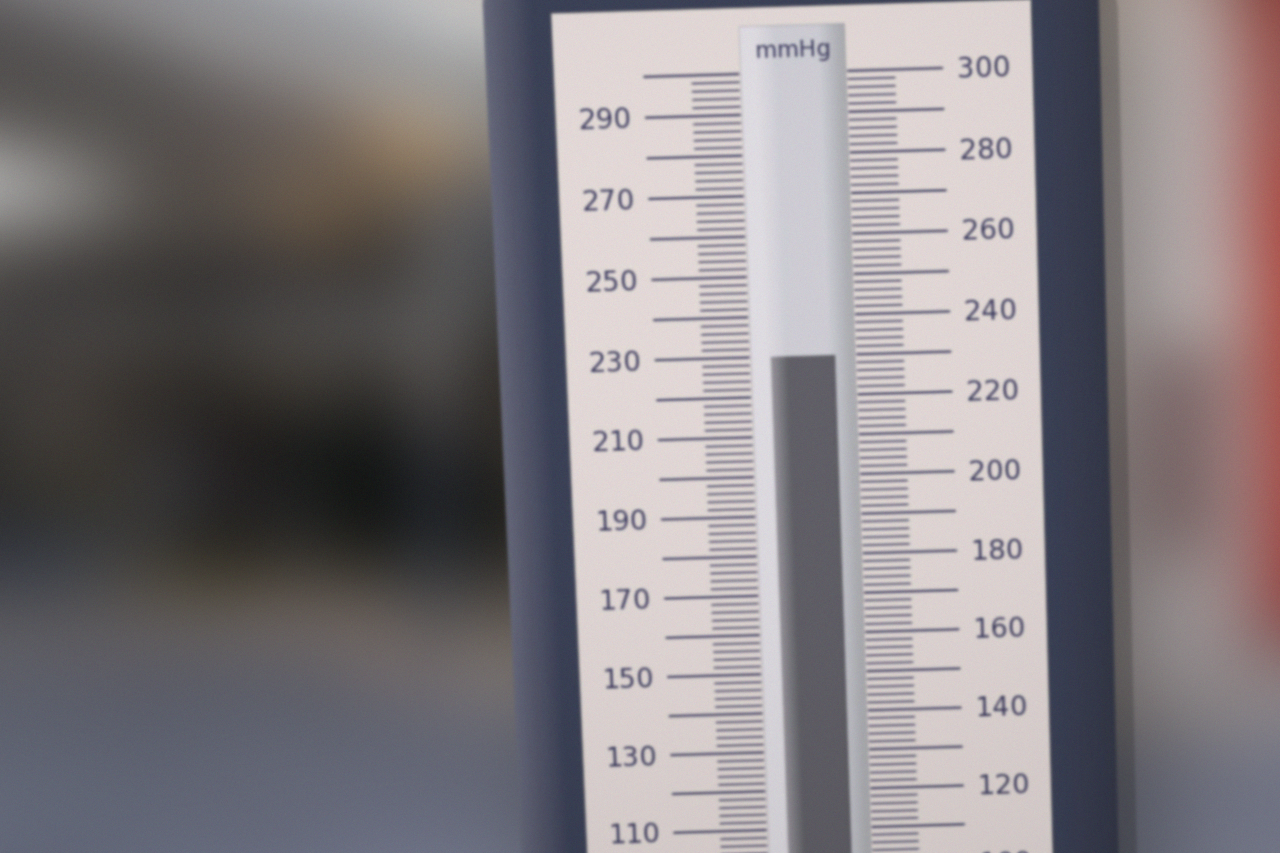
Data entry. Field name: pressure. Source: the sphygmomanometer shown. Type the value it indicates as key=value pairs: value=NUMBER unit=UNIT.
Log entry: value=230 unit=mmHg
